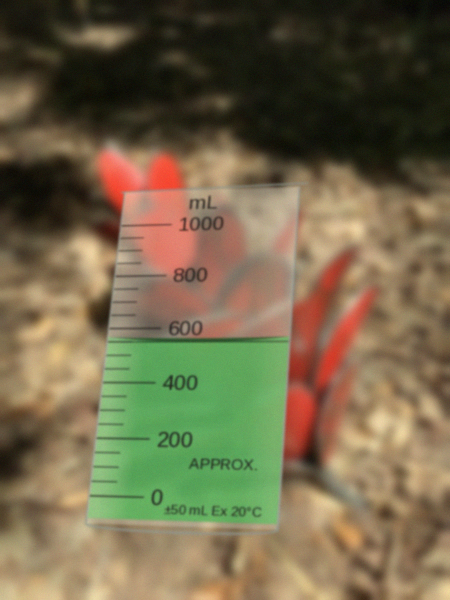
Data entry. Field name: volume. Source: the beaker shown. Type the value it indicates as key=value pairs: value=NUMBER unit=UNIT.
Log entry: value=550 unit=mL
